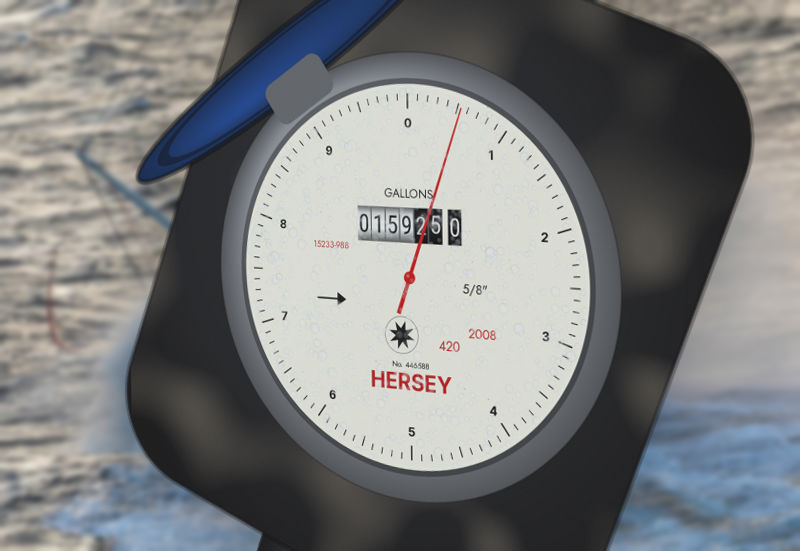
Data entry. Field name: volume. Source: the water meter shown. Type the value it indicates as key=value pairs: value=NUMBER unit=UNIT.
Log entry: value=159250.5 unit=gal
